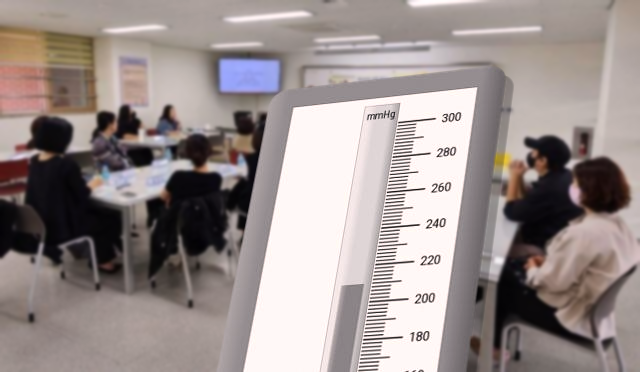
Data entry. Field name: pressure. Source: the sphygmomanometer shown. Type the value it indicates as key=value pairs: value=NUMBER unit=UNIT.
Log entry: value=210 unit=mmHg
